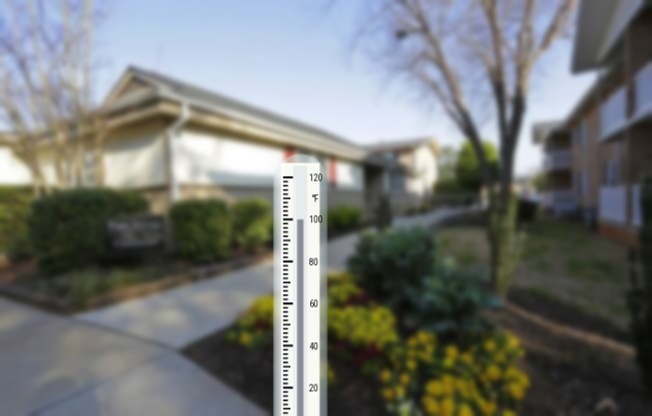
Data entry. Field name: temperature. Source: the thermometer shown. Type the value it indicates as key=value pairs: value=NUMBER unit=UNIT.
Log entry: value=100 unit=°F
